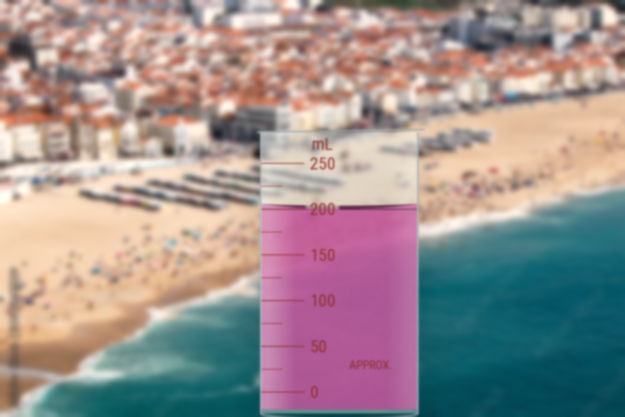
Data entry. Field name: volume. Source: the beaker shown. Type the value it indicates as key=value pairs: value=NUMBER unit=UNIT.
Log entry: value=200 unit=mL
